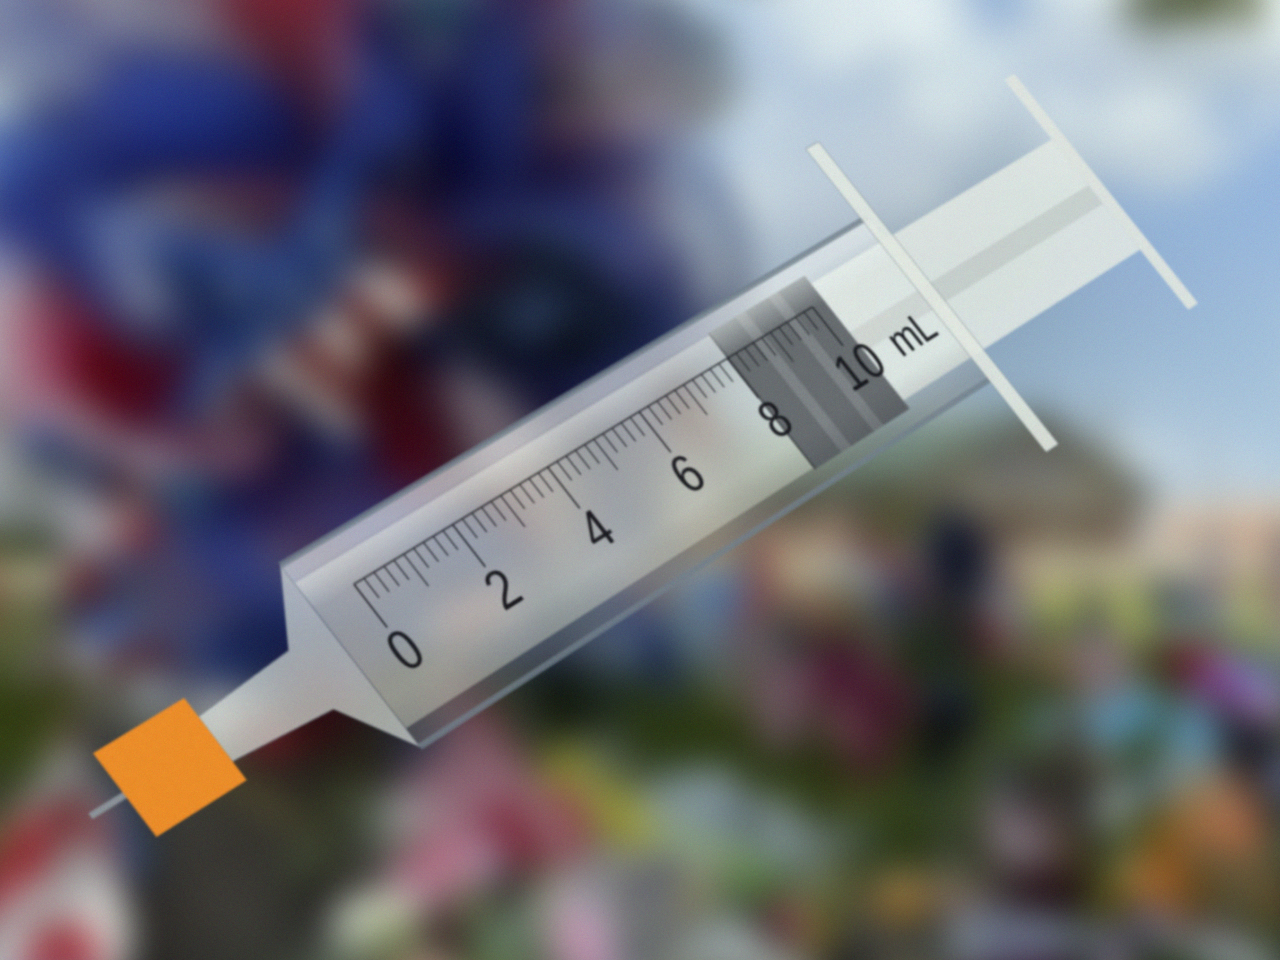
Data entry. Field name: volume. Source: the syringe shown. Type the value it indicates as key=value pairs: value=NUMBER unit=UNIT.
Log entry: value=8 unit=mL
